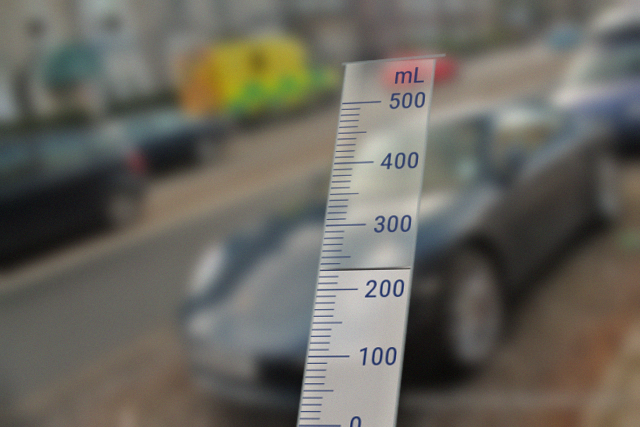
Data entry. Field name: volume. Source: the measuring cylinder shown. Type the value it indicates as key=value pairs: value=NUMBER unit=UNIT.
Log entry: value=230 unit=mL
